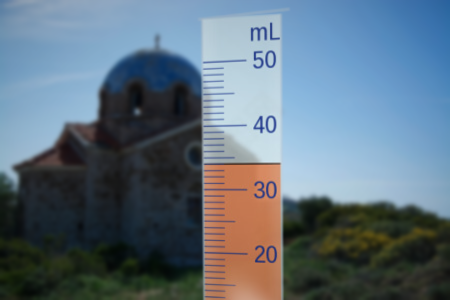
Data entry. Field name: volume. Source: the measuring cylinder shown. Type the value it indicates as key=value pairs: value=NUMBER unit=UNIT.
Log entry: value=34 unit=mL
